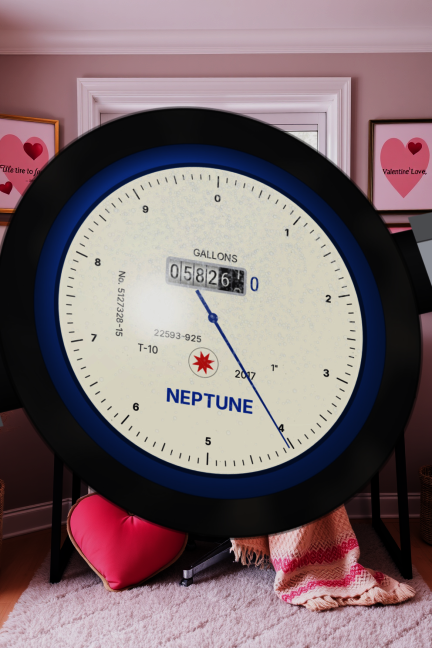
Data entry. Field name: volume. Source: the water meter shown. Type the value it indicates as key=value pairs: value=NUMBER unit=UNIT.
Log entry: value=582614.0 unit=gal
